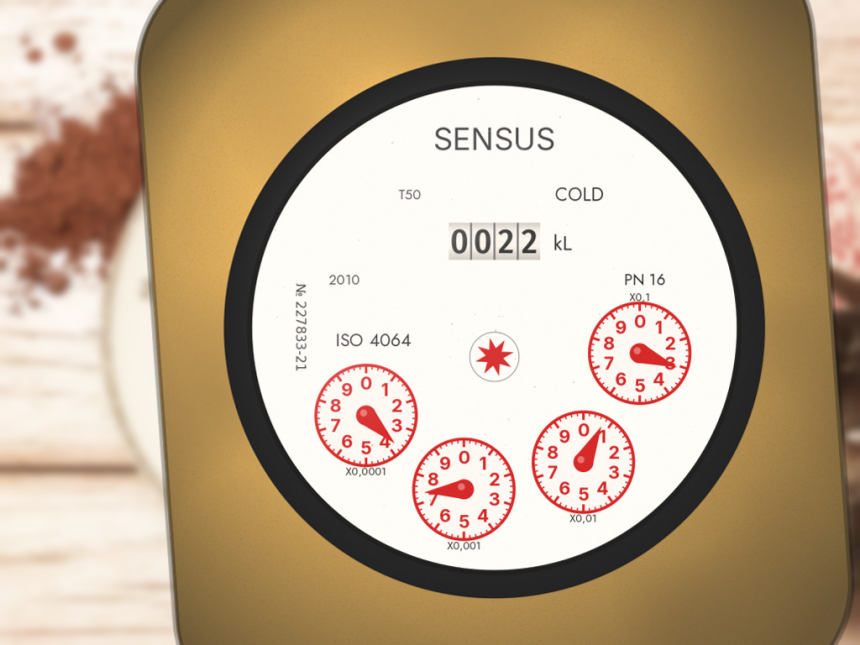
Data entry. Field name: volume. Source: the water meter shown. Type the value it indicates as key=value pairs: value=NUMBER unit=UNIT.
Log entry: value=22.3073 unit=kL
